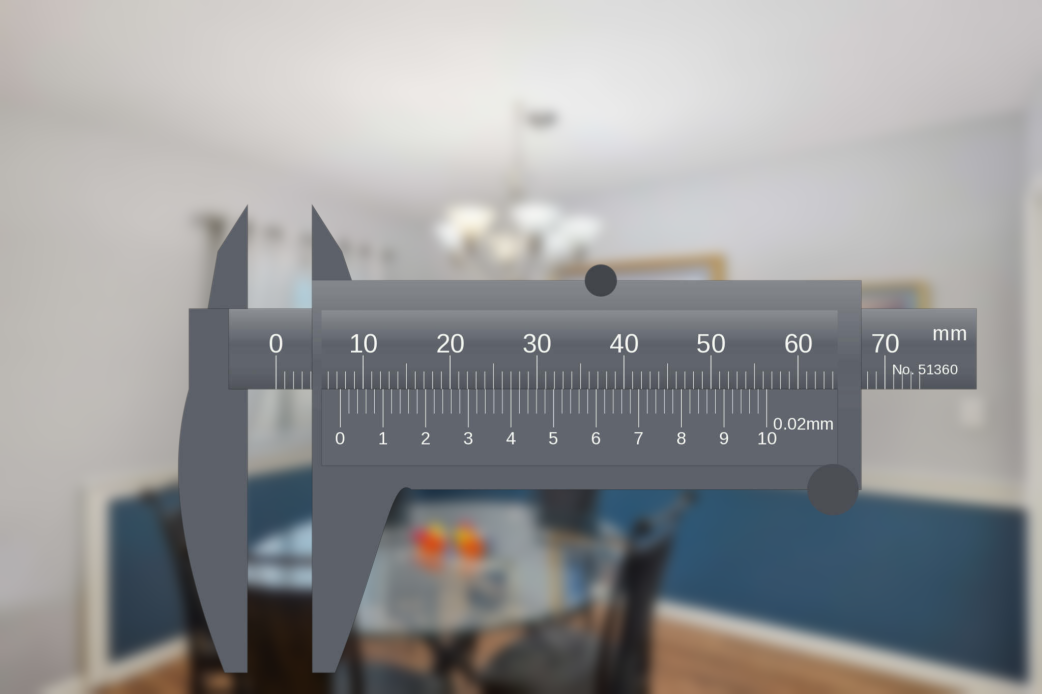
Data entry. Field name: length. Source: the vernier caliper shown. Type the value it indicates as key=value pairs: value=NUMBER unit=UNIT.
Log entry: value=7.4 unit=mm
